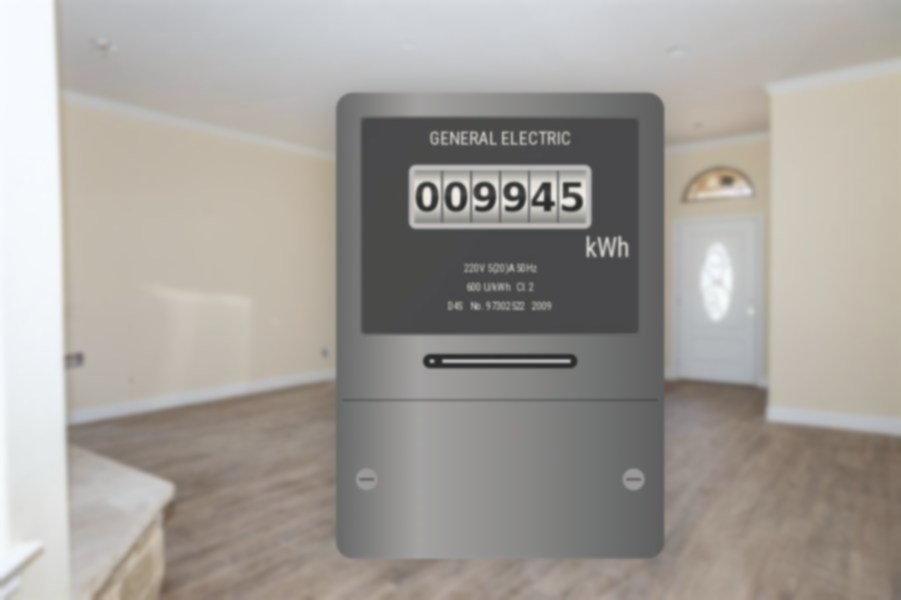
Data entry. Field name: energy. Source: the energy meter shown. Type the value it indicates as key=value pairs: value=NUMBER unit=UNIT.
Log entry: value=9945 unit=kWh
